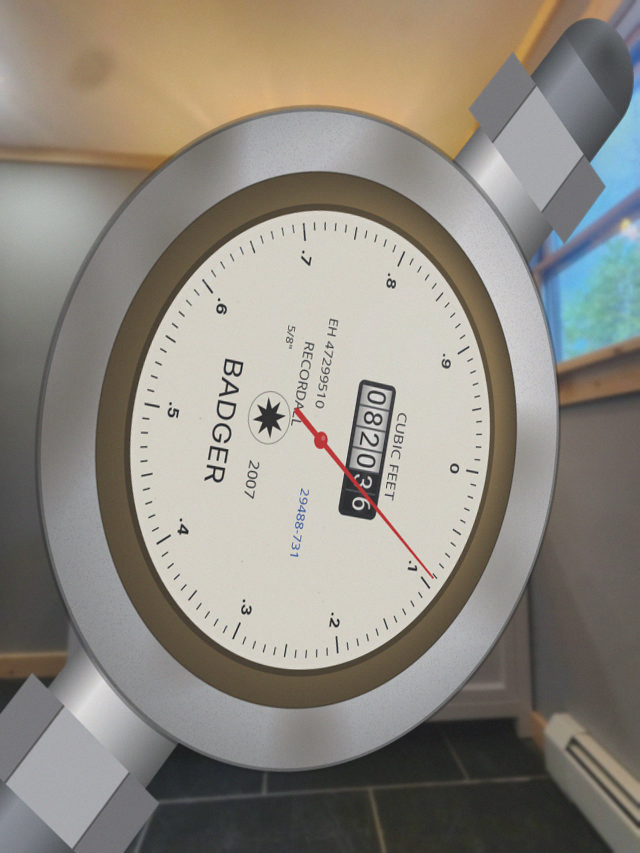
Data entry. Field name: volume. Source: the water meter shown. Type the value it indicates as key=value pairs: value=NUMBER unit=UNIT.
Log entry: value=82036.09 unit=ft³
